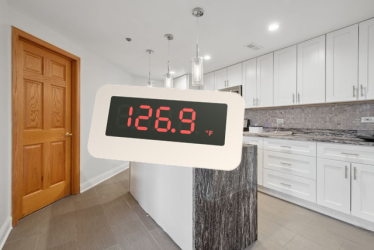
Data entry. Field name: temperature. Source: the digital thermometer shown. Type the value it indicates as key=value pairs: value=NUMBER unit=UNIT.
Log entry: value=126.9 unit=°F
